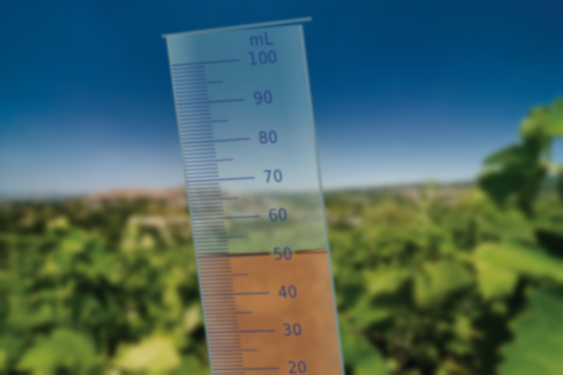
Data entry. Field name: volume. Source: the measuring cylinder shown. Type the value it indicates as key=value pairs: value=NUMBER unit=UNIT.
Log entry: value=50 unit=mL
